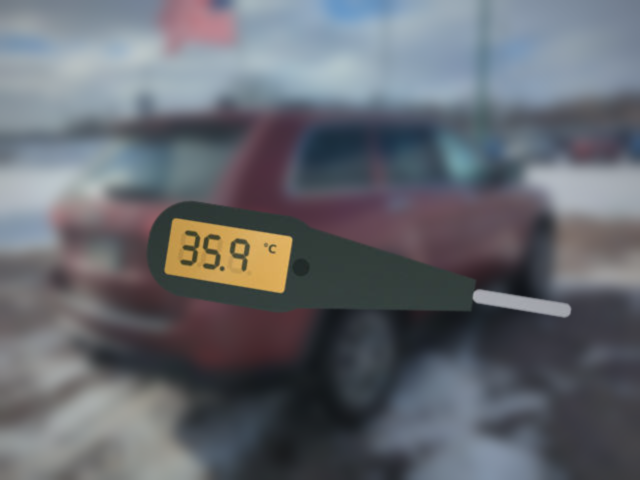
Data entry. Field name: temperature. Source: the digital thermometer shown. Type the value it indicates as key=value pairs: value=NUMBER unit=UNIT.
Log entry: value=35.9 unit=°C
